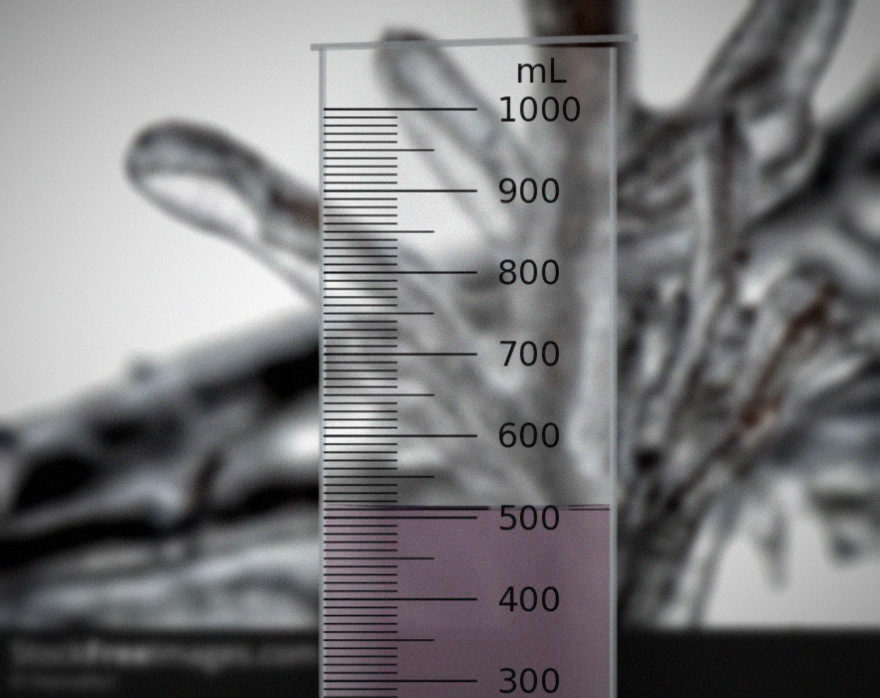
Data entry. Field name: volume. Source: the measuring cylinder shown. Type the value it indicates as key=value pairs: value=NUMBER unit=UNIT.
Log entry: value=510 unit=mL
